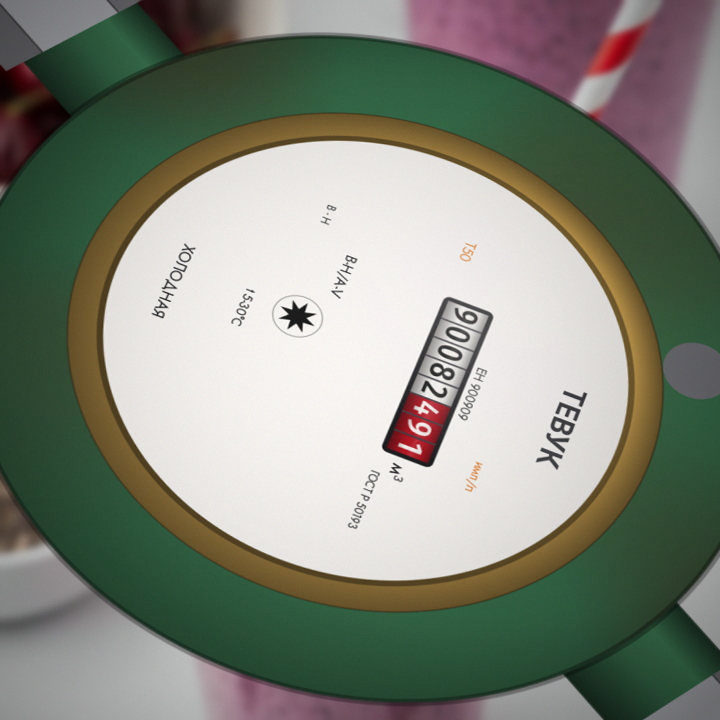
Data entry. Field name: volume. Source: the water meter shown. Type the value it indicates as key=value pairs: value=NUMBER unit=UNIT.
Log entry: value=90082.491 unit=m³
